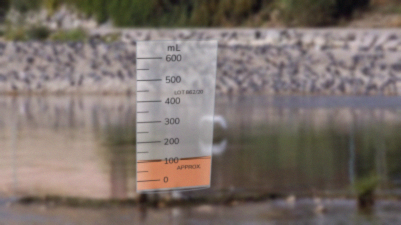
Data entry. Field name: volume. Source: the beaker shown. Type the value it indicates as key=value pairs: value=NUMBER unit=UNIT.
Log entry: value=100 unit=mL
